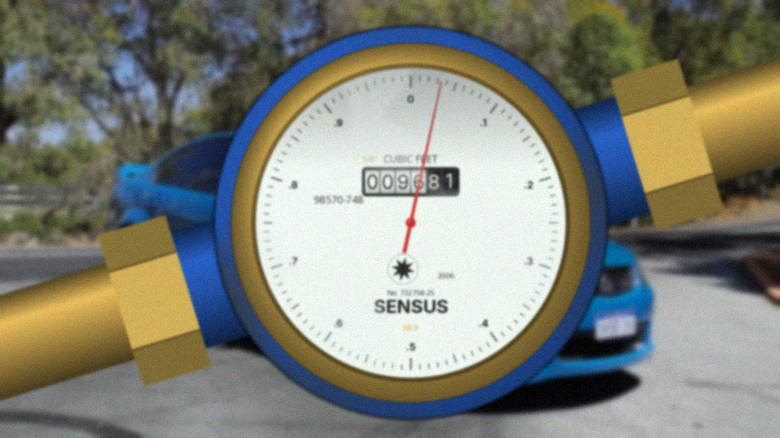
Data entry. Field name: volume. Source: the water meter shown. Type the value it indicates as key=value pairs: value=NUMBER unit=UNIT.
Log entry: value=9681.03 unit=ft³
